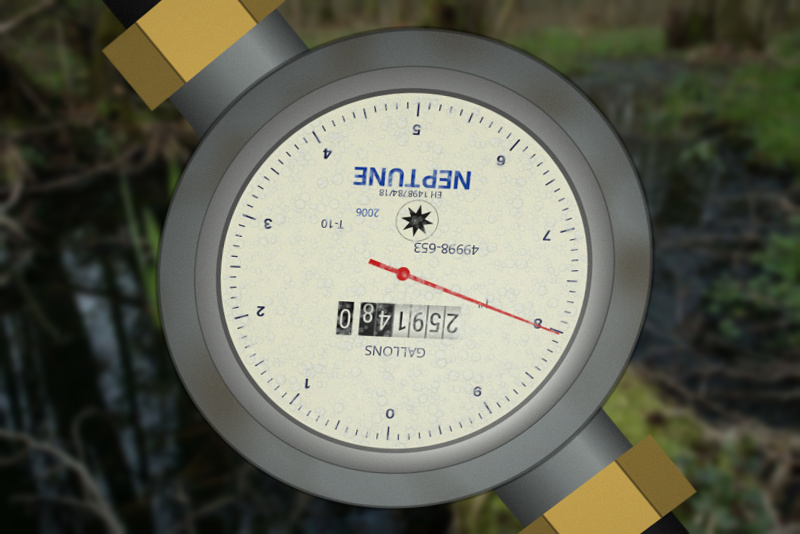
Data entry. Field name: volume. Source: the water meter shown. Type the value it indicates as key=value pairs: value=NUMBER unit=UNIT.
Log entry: value=2591478.0 unit=gal
